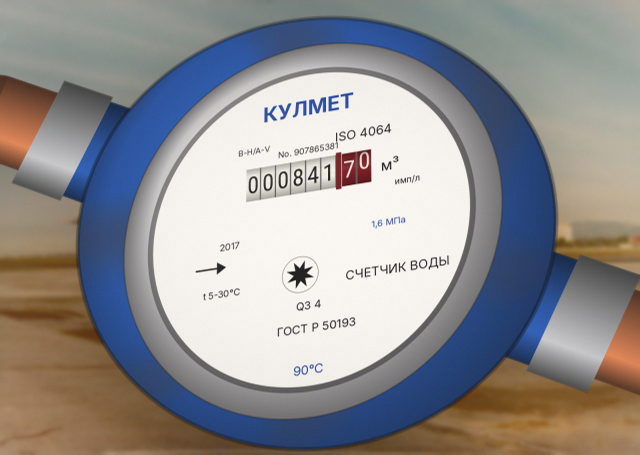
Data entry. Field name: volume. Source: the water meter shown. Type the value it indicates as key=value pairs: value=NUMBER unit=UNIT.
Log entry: value=841.70 unit=m³
